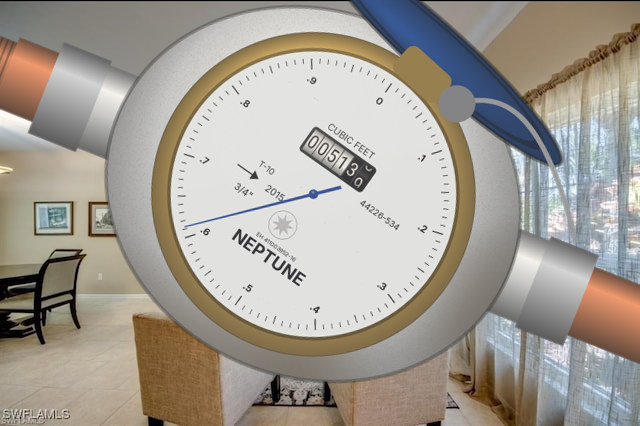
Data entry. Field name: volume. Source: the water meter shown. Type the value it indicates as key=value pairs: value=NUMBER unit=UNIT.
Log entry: value=5138.61 unit=ft³
